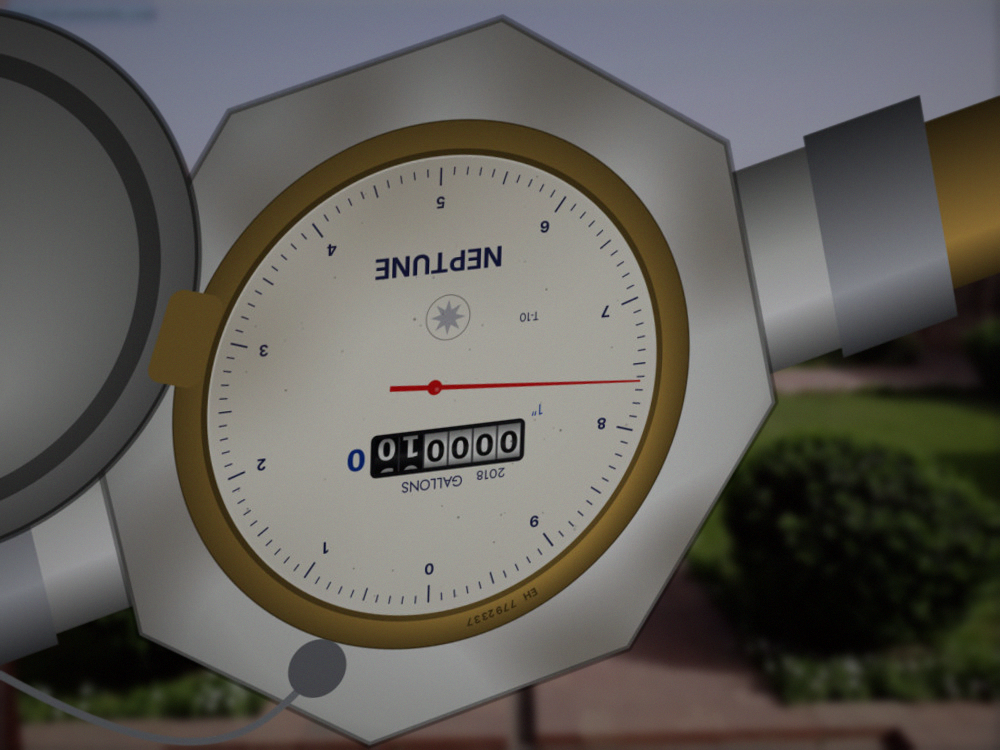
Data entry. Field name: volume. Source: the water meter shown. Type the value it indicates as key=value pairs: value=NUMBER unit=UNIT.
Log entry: value=97.6 unit=gal
